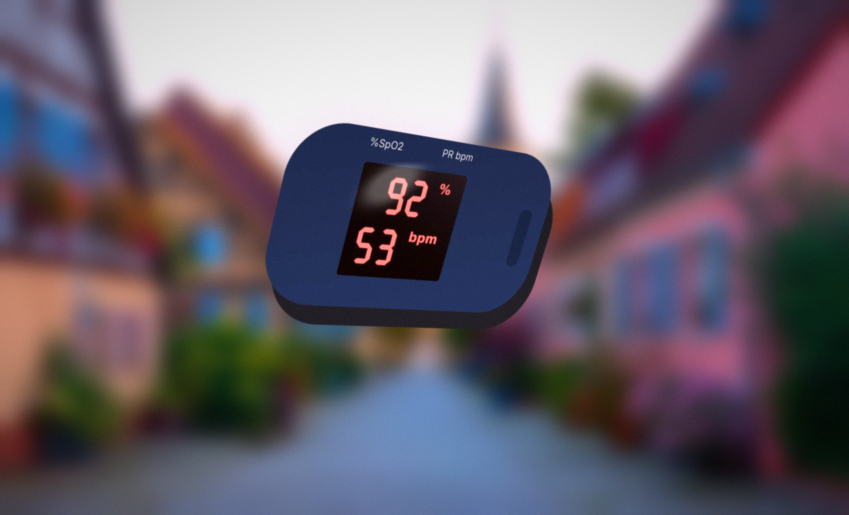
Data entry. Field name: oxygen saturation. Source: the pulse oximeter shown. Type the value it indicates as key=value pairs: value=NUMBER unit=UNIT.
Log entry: value=92 unit=%
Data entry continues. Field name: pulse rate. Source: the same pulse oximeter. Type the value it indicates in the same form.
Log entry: value=53 unit=bpm
